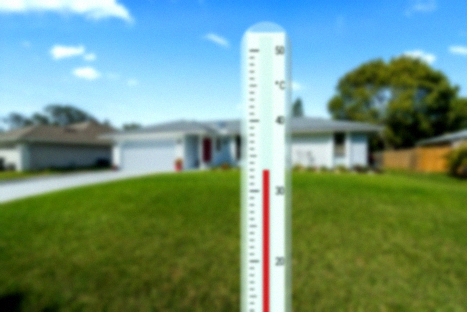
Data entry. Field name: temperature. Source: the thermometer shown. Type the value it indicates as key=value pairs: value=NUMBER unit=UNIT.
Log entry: value=33 unit=°C
